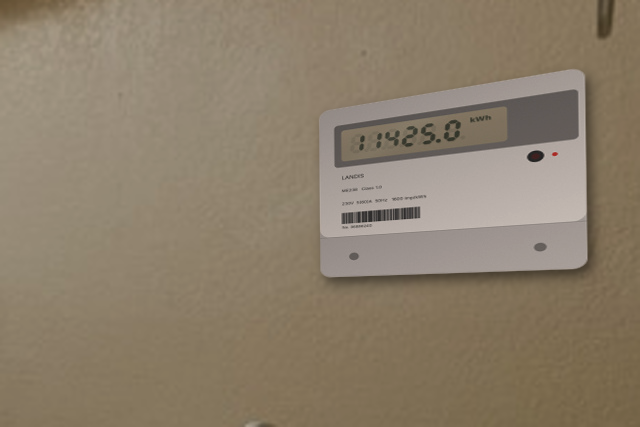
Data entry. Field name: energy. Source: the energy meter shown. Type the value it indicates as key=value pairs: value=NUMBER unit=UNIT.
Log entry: value=11425.0 unit=kWh
